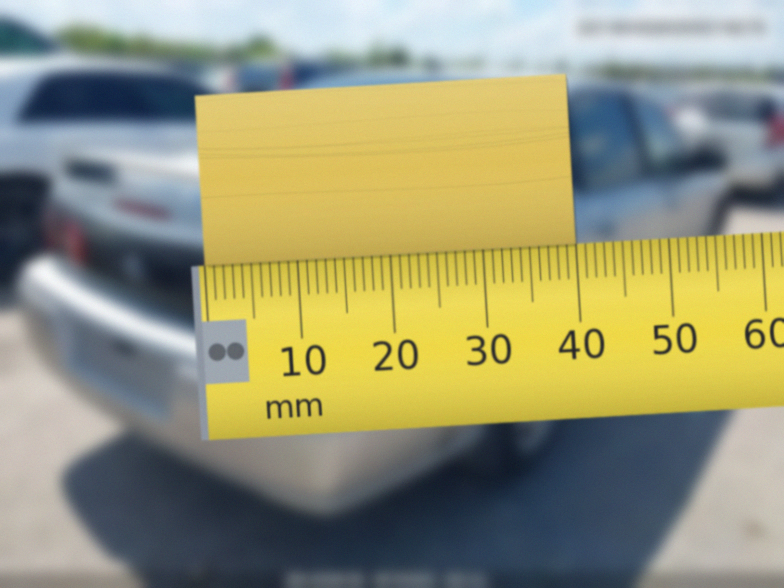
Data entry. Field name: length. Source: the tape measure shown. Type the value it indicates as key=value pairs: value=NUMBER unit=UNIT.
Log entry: value=40 unit=mm
